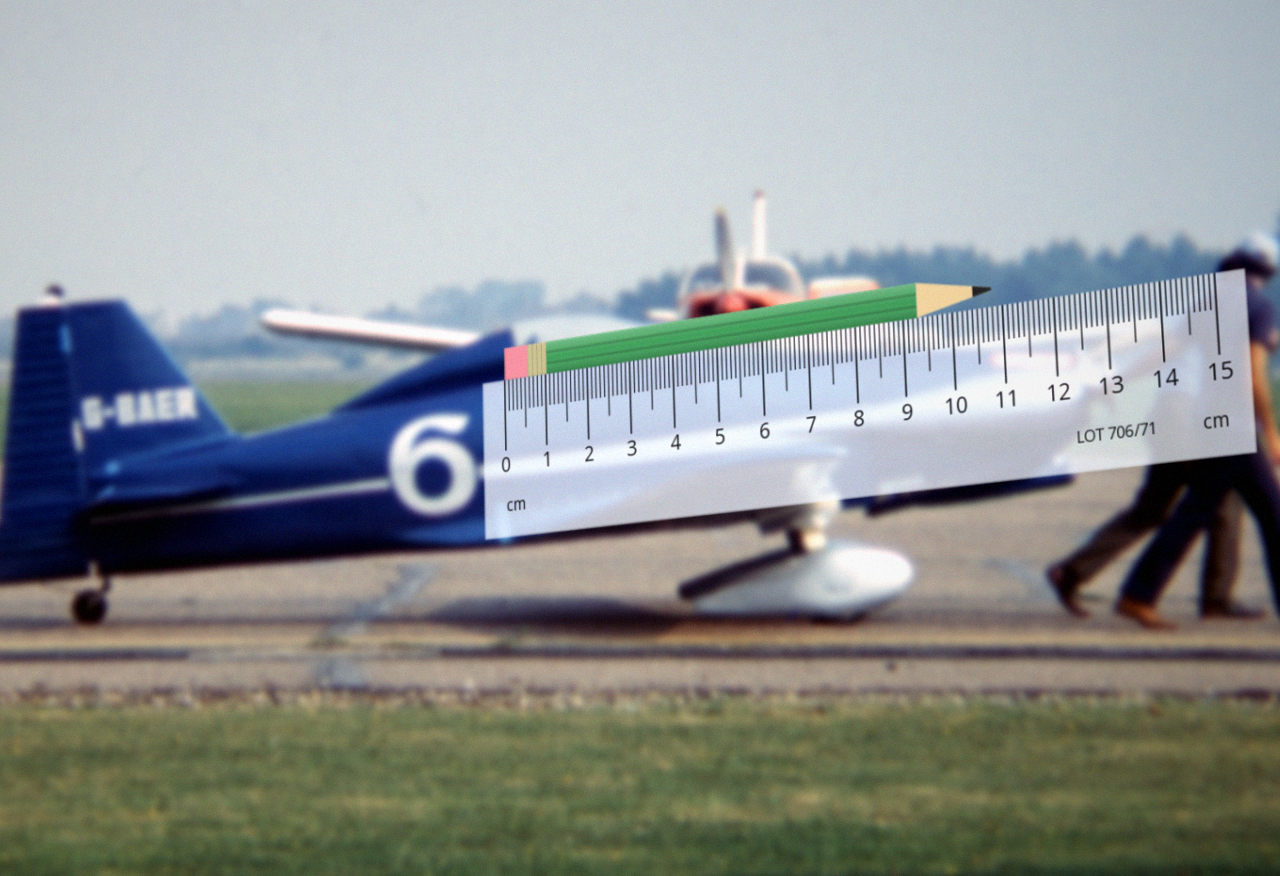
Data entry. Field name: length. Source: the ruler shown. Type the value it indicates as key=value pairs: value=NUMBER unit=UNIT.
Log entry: value=10.8 unit=cm
